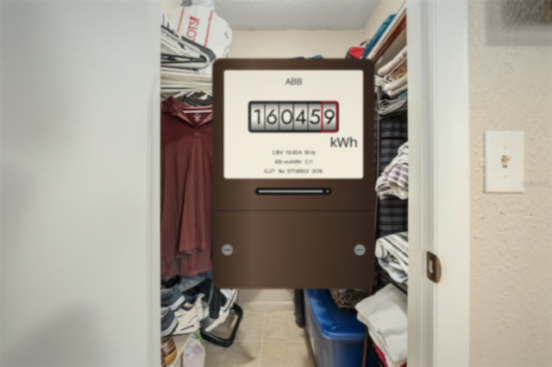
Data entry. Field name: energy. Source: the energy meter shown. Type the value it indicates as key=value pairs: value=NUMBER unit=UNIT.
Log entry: value=16045.9 unit=kWh
